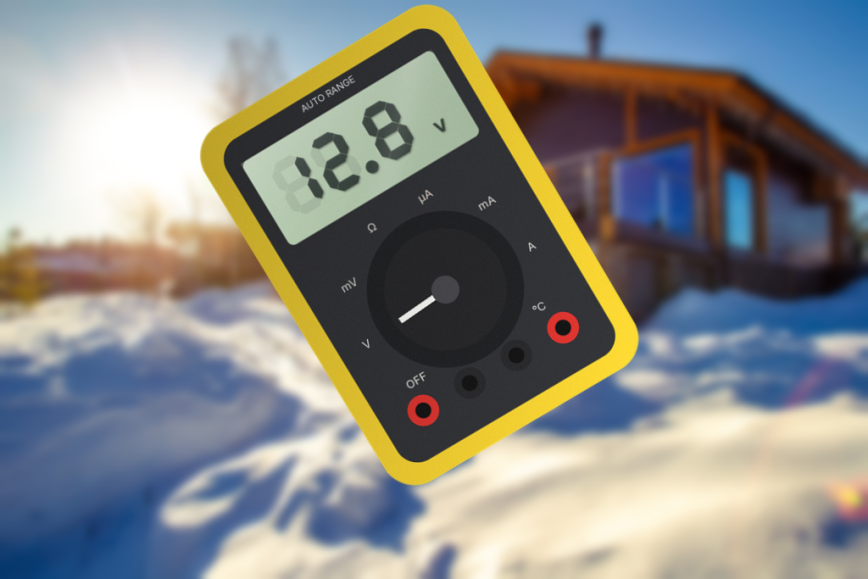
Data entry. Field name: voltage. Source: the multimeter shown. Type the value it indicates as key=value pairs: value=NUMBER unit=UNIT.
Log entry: value=12.8 unit=V
